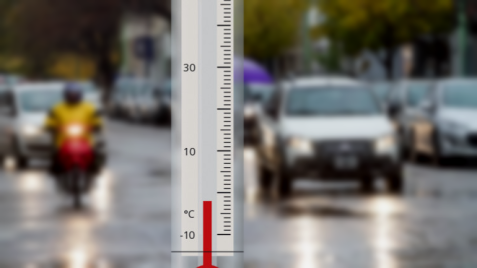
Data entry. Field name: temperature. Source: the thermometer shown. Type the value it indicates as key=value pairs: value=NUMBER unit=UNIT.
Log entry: value=-2 unit=°C
